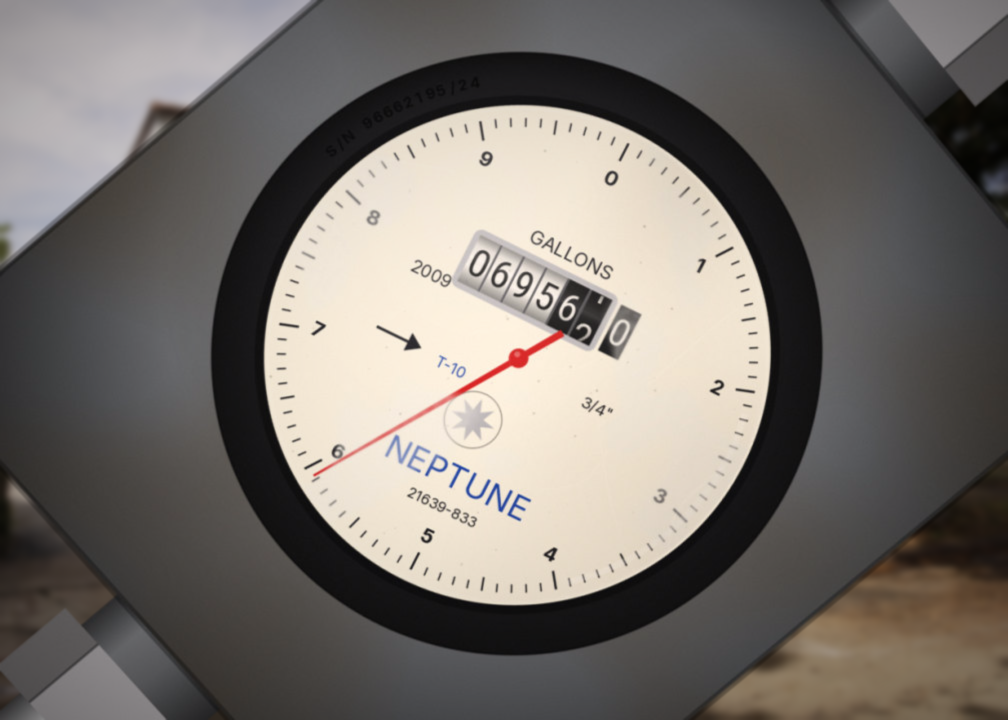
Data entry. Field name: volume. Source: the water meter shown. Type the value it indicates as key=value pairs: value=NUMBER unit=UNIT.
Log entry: value=695615.9 unit=gal
